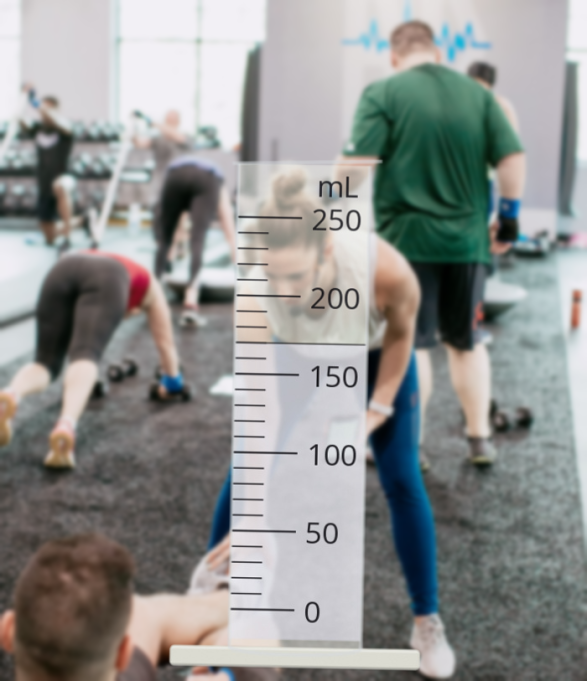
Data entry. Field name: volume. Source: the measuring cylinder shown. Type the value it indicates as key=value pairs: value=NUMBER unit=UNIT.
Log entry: value=170 unit=mL
